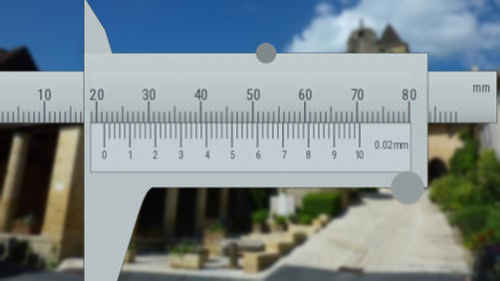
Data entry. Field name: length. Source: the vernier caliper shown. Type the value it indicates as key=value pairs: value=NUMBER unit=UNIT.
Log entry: value=21.5 unit=mm
